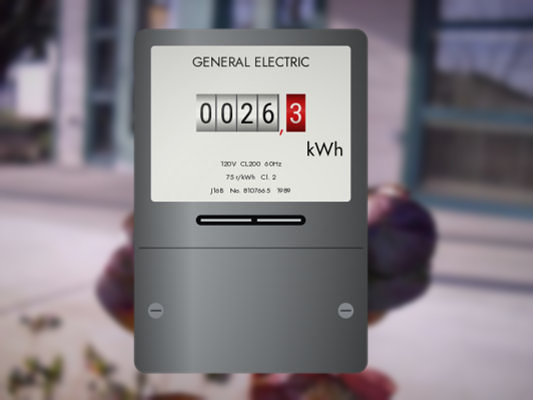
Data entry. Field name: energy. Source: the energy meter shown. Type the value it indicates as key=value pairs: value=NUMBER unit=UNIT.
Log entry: value=26.3 unit=kWh
